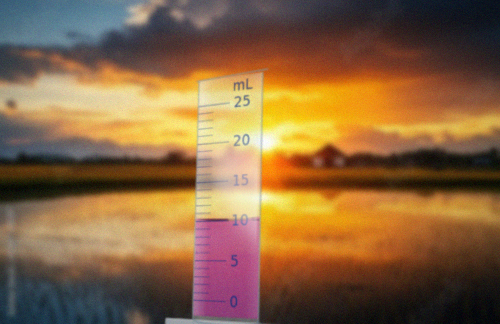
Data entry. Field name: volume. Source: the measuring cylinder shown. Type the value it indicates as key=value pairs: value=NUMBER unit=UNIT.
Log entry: value=10 unit=mL
